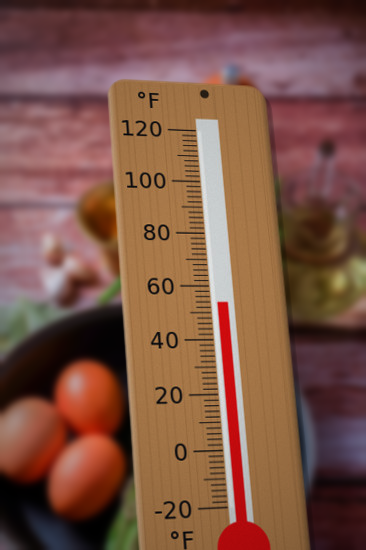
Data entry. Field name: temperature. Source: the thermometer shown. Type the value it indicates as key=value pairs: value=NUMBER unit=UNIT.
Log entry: value=54 unit=°F
